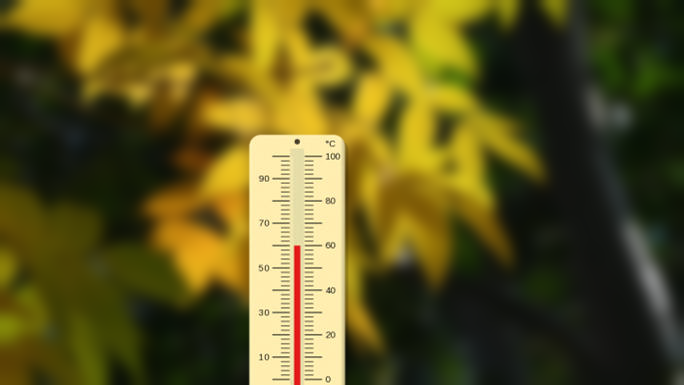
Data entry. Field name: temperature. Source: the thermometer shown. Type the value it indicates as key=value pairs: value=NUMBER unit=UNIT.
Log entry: value=60 unit=°C
